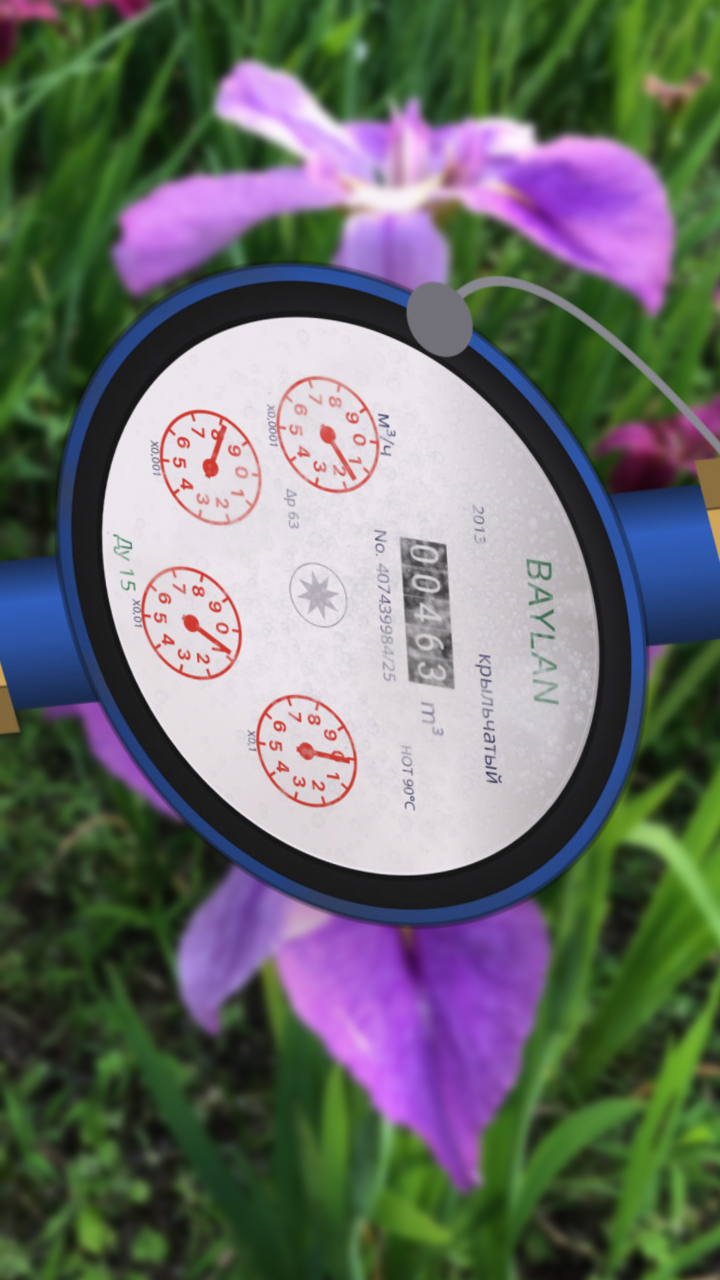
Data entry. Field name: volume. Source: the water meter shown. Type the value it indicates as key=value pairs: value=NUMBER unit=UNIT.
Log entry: value=463.0081 unit=m³
